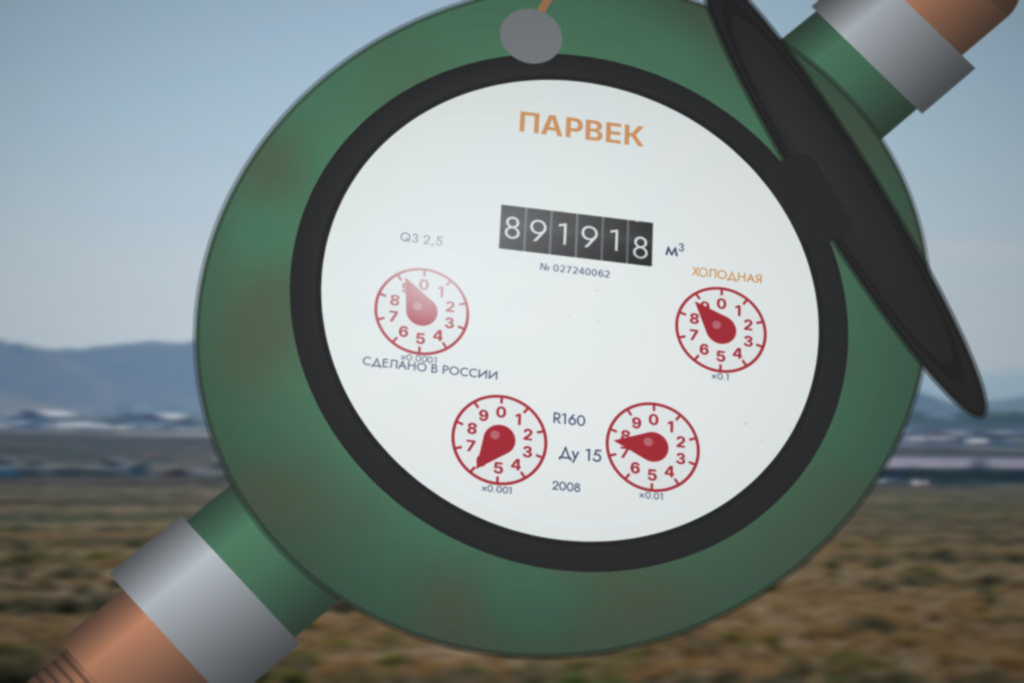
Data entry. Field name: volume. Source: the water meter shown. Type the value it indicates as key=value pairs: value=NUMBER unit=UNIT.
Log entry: value=891917.8759 unit=m³
